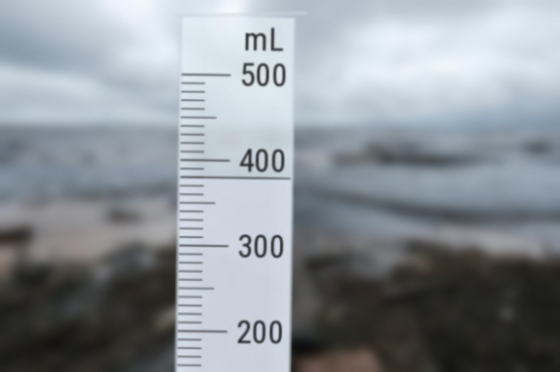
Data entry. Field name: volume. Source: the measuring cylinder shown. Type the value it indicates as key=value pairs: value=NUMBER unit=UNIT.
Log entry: value=380 unit=mL
